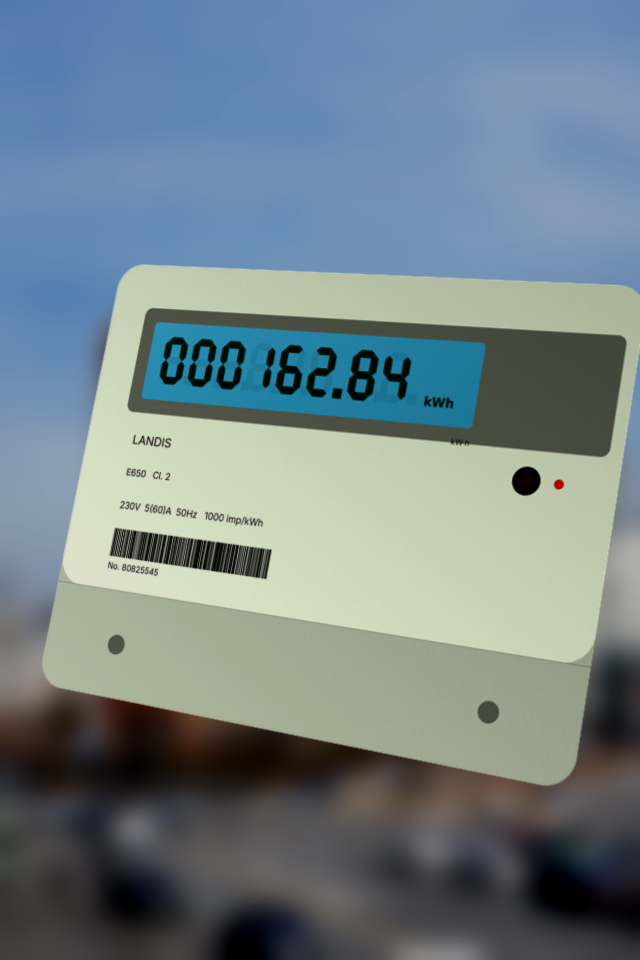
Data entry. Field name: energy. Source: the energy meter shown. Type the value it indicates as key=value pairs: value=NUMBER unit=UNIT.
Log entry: value=162.84 unit=kWh
